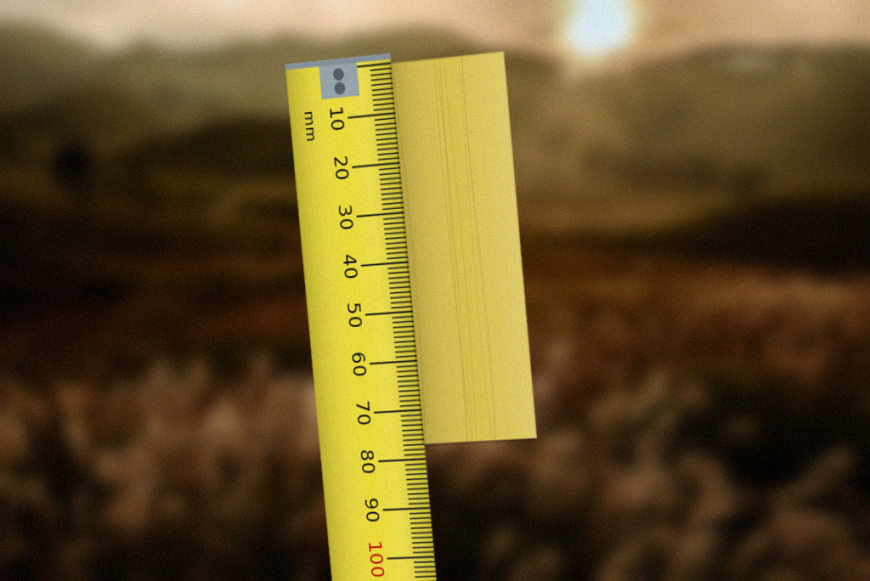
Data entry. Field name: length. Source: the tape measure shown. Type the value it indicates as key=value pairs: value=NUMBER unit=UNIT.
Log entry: value=77 unit=mm
